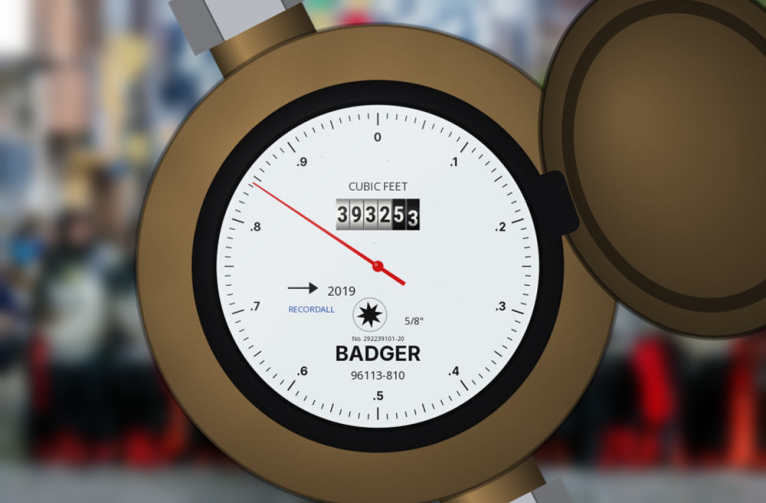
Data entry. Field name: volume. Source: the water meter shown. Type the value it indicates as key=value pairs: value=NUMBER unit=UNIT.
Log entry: value=393252.84 unit=ft³
